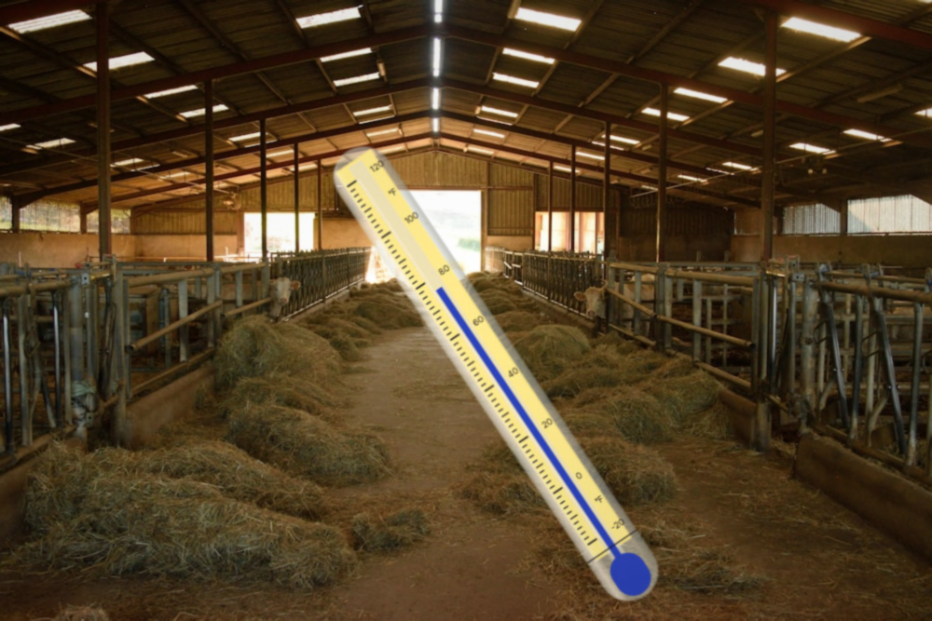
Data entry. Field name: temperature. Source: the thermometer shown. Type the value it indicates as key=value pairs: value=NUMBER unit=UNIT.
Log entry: value=76 unit=°F
